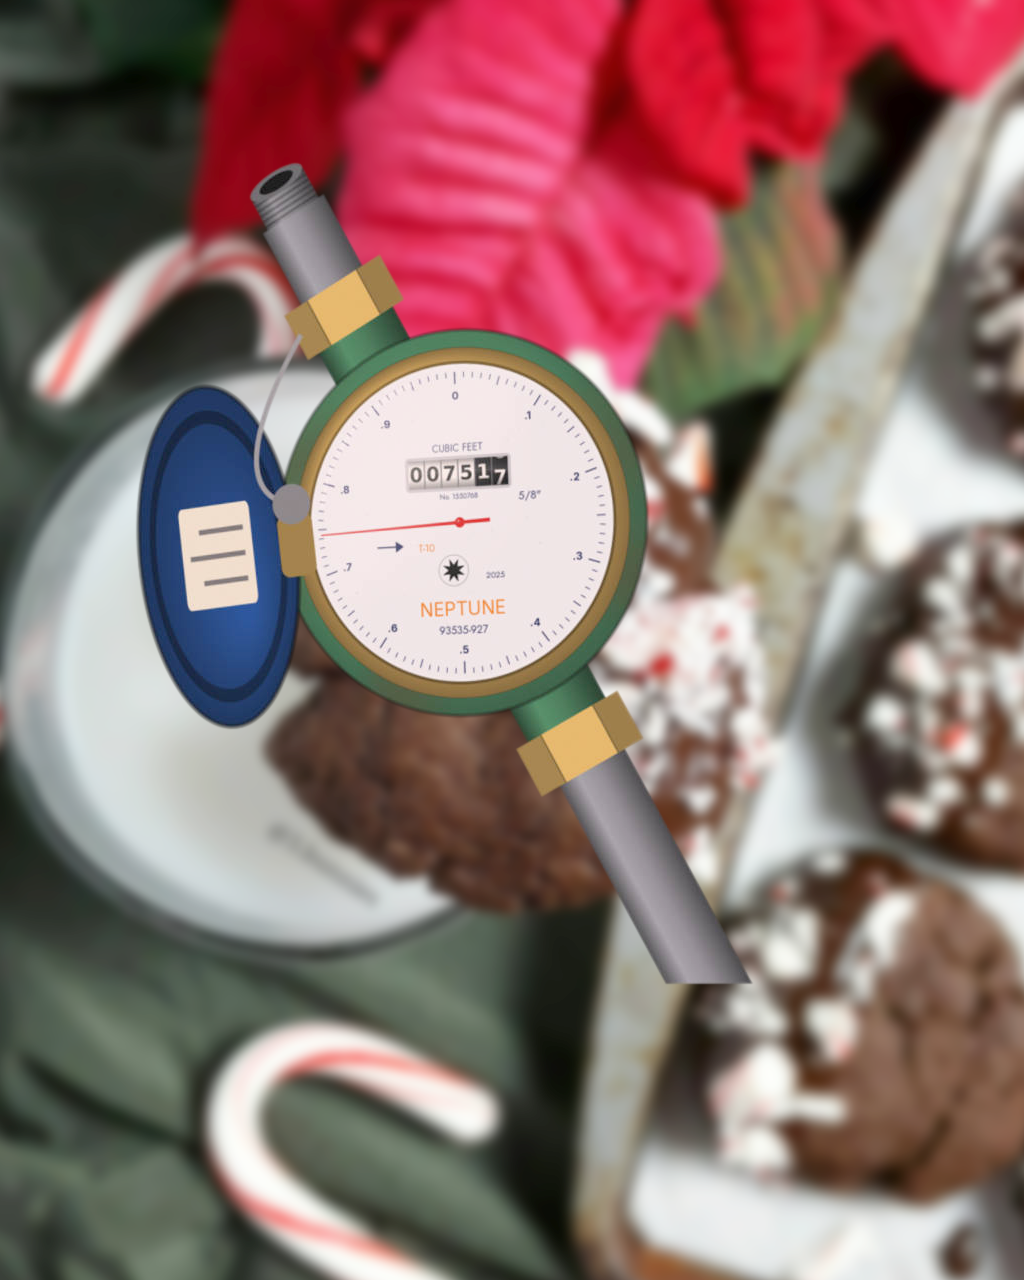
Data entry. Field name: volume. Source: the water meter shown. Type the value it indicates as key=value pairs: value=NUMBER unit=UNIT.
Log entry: value=7516.74 unit=ft³
